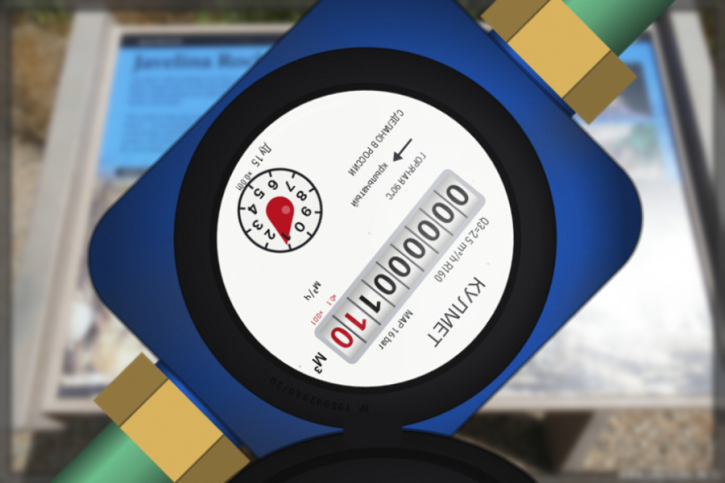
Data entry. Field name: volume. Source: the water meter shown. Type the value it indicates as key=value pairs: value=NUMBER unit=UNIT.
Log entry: value=1.101 unit=m³
